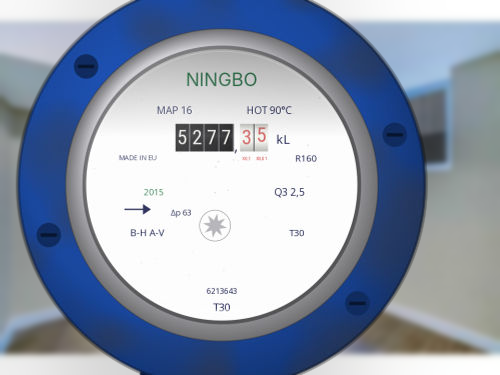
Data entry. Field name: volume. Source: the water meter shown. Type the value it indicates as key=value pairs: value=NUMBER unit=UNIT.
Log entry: value=5277.35 unit=kL
